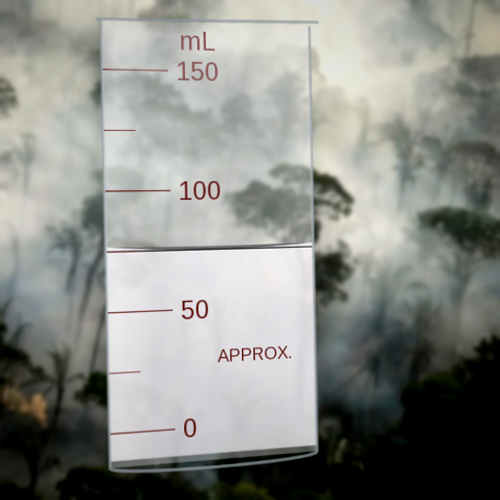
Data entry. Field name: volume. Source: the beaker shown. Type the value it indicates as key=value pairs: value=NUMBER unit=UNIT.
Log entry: value=75 unit=mL
